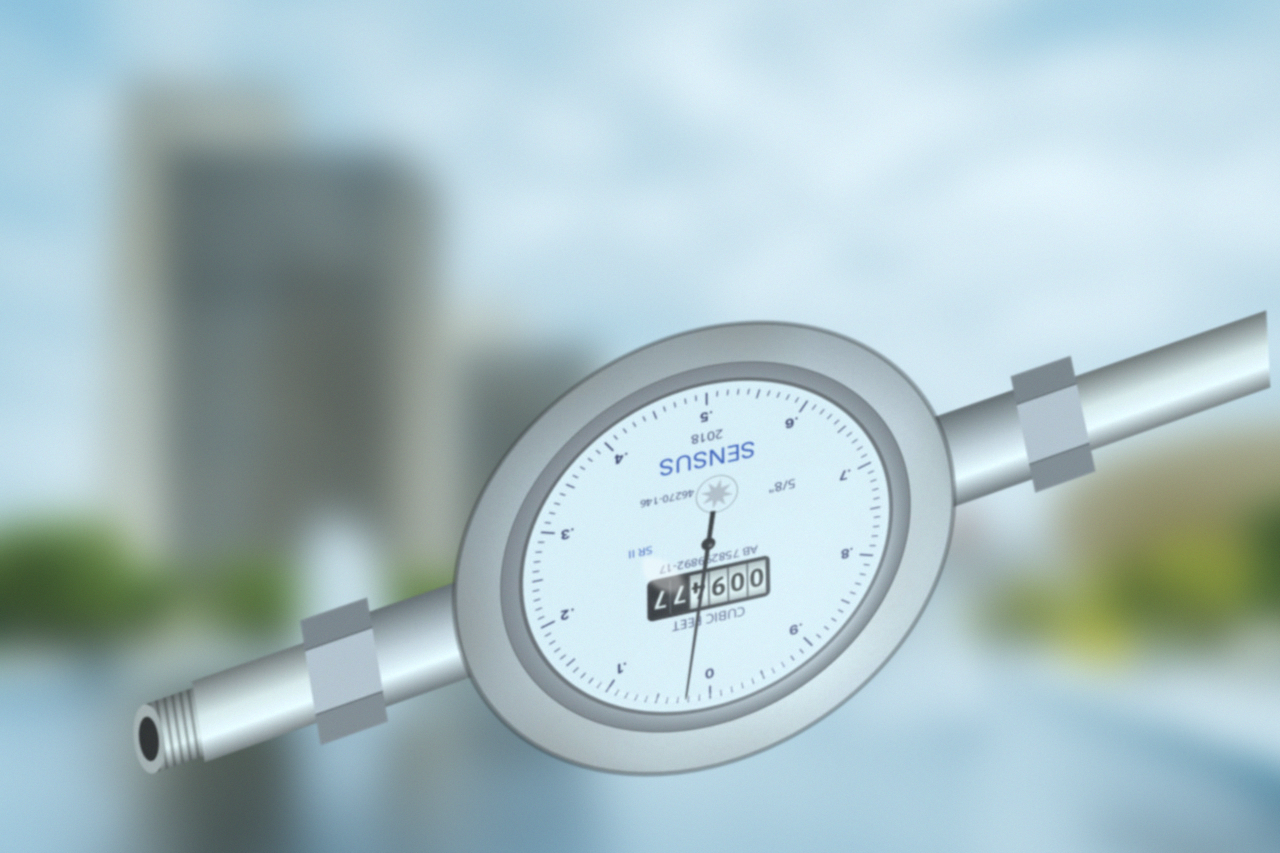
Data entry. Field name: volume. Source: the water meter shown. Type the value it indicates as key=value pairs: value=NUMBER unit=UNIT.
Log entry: value=9477.02 unit=ft³
